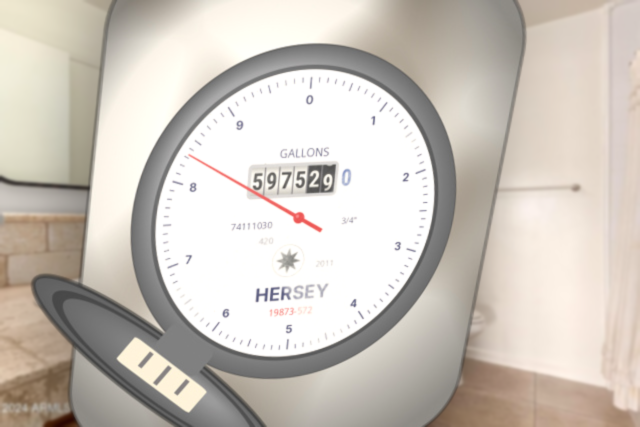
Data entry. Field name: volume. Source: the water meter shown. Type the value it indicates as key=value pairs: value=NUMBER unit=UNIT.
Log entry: value=5975288.3 unit=gal
